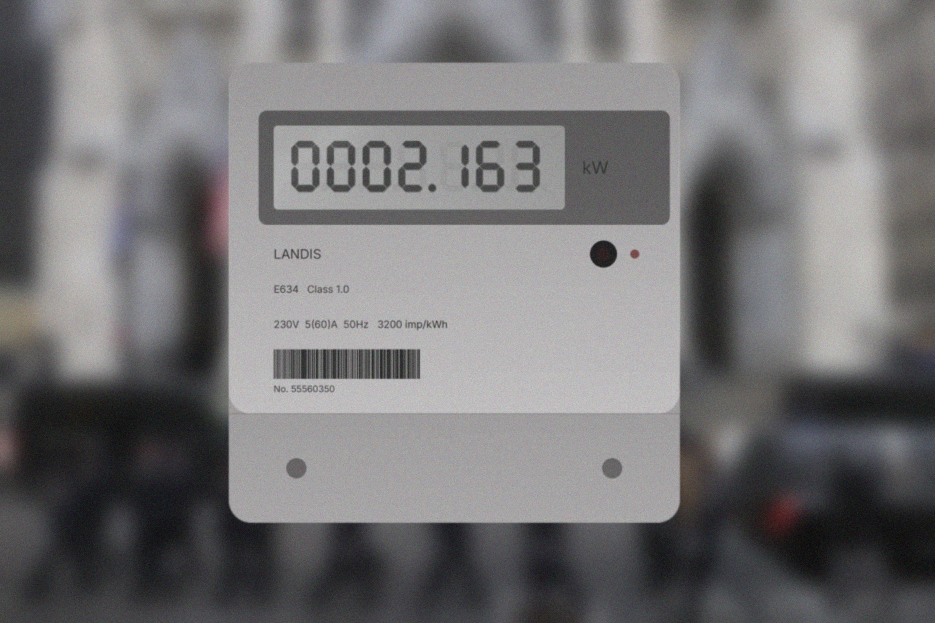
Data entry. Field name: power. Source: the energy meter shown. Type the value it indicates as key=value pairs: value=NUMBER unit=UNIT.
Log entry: value=2.163 unit=kW
